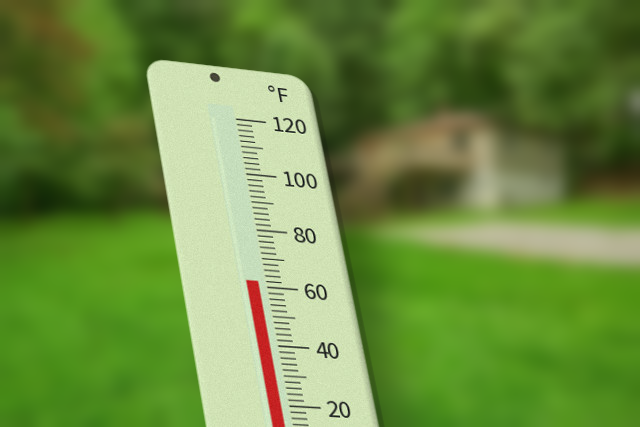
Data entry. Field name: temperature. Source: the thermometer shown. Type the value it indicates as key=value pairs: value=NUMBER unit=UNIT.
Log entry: value=62 unit=°F
